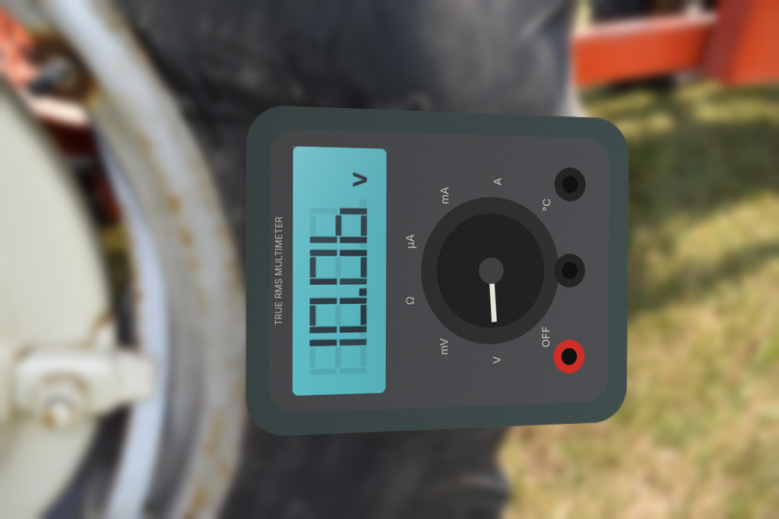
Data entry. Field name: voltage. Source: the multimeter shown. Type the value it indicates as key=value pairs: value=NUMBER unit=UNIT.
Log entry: value=10.06 unit=V
